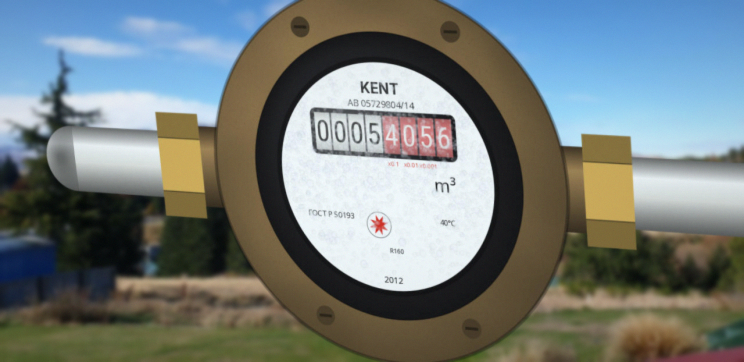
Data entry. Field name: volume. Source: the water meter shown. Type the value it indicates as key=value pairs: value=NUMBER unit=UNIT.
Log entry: value=5.4056 unit=m³
